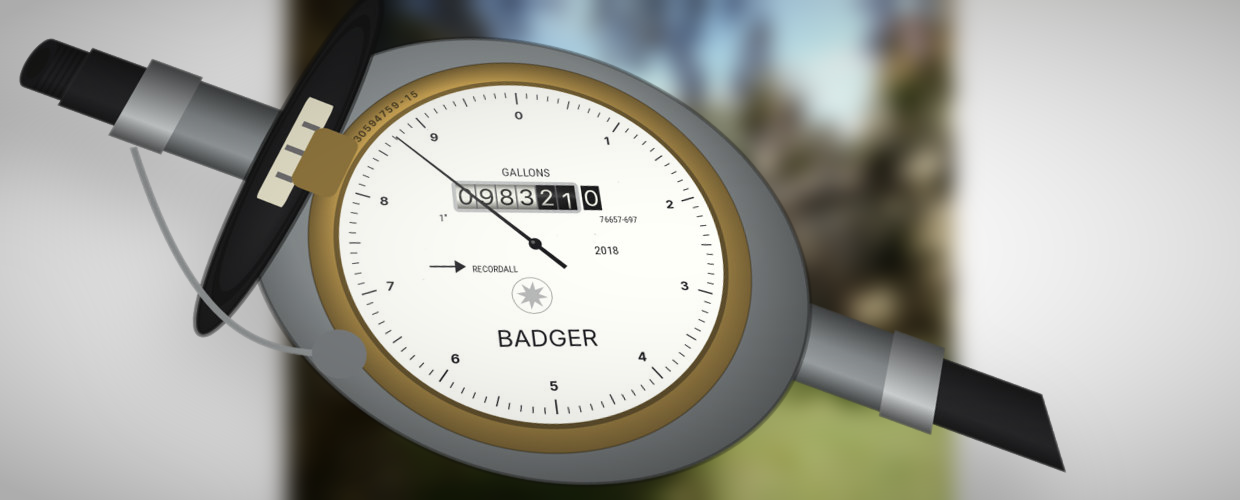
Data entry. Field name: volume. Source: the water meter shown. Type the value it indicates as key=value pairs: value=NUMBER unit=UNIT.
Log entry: value=983208.7 unit=gal
